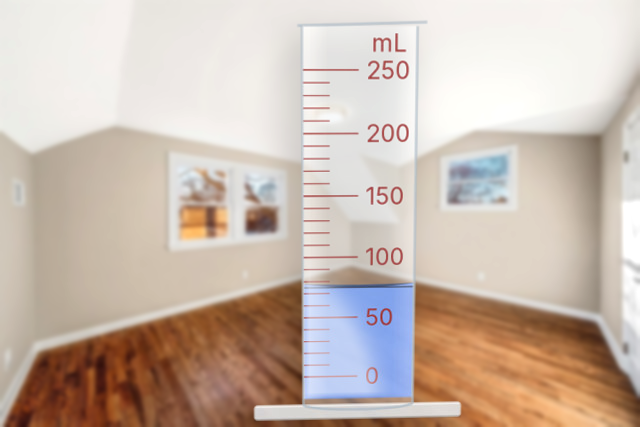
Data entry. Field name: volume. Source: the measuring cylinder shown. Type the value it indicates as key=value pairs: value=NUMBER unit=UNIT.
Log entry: value=75 unit=mL
